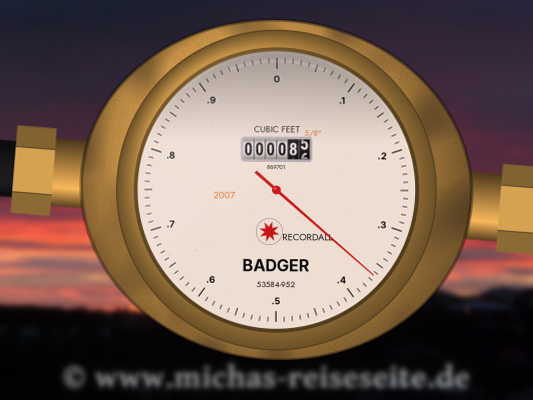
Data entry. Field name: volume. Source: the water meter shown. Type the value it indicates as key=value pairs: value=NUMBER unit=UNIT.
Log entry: value=85.36 unit=ft³
